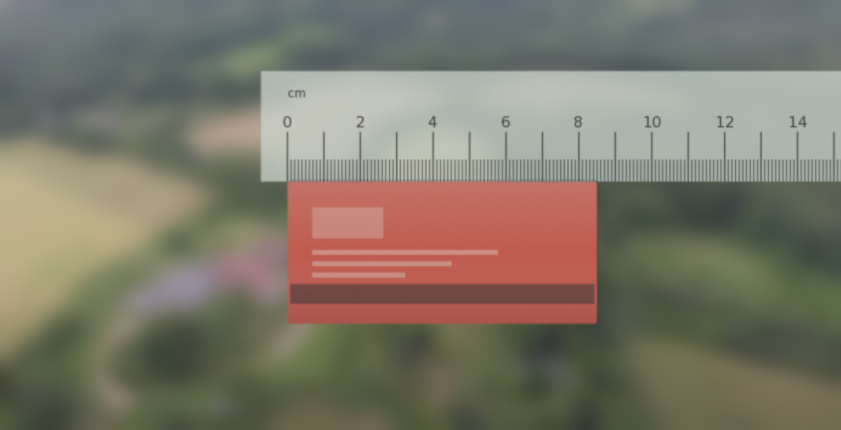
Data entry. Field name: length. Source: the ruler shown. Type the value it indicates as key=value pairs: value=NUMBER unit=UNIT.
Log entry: value=8.5 unit=cm
